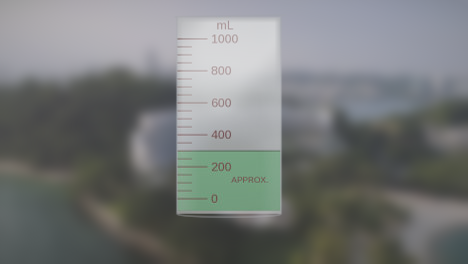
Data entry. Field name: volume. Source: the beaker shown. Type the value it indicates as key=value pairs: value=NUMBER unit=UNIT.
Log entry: value=300 unit=mL
